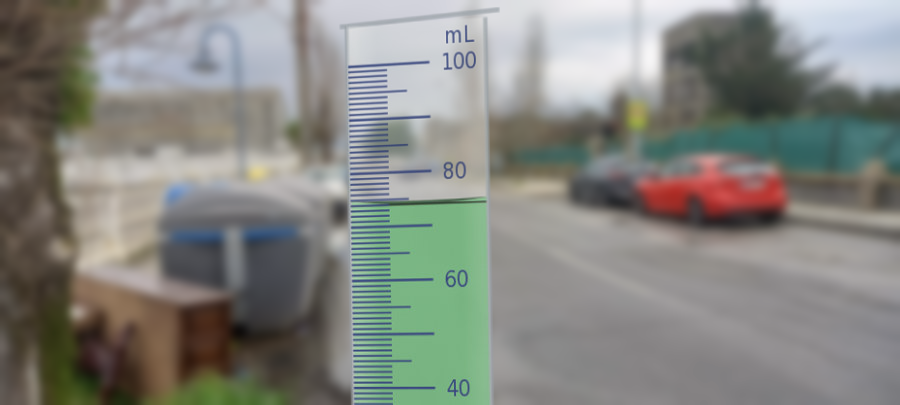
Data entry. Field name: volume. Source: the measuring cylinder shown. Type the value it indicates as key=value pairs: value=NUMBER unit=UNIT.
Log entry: value=74 unit=mL
